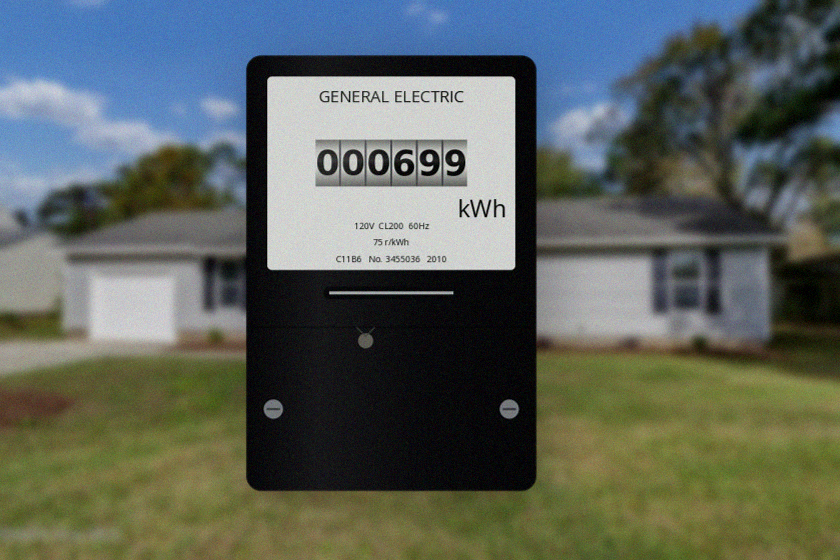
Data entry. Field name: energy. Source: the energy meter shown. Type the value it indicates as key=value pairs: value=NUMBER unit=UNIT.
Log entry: value=699 unit=kWh
